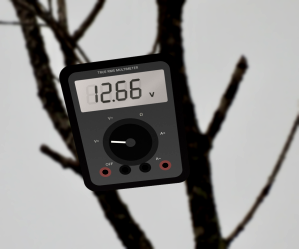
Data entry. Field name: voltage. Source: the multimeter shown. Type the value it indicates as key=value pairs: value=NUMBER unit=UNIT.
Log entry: value=12.66 unit=V
